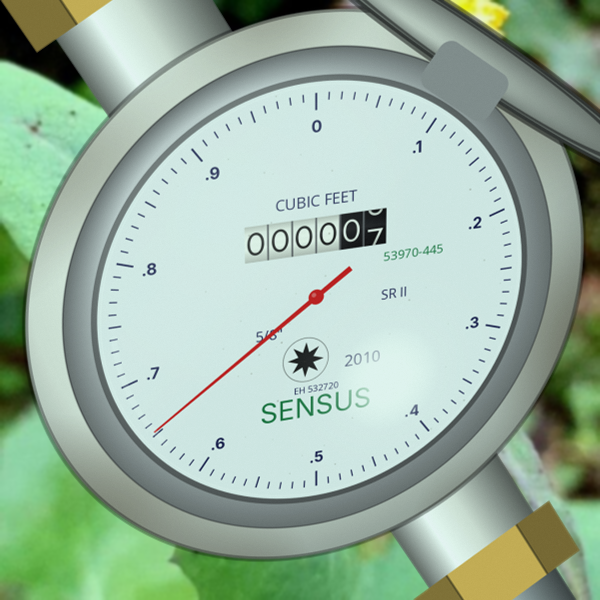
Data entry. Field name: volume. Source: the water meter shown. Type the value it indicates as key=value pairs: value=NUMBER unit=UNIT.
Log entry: value=6.65 unit=ft³
